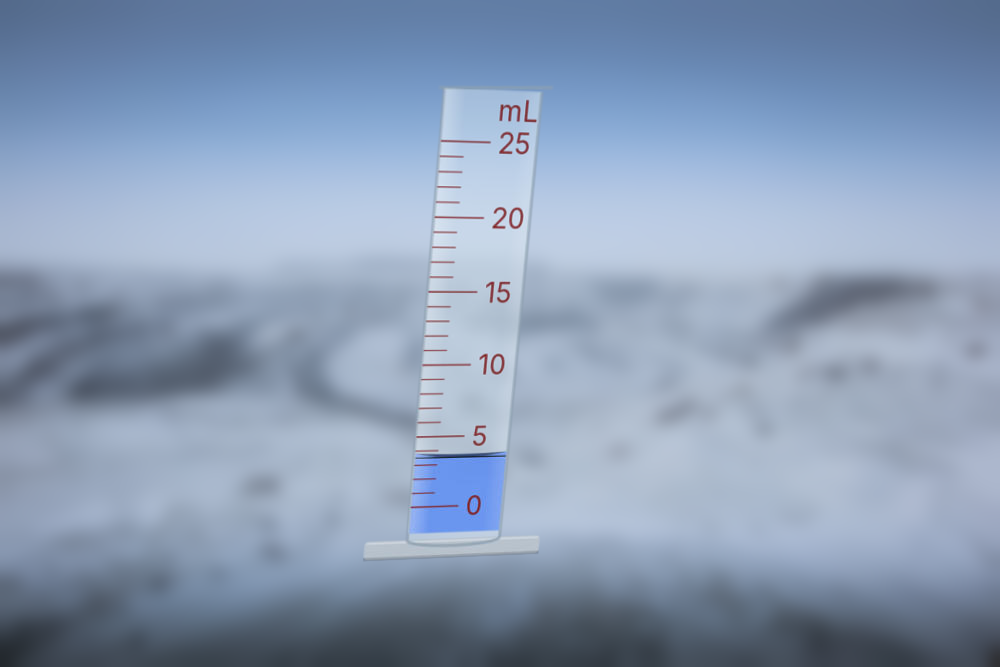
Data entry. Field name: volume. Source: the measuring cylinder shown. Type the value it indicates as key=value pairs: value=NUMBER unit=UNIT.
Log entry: value=3.5 unit=mL
